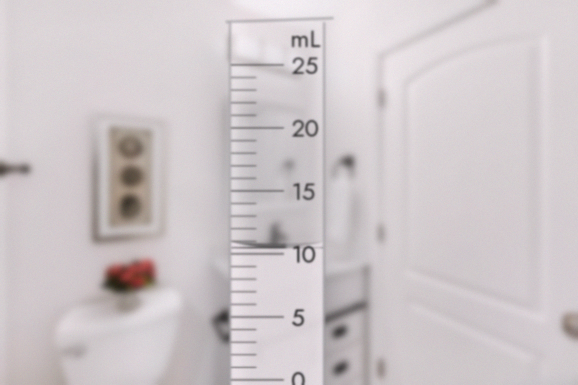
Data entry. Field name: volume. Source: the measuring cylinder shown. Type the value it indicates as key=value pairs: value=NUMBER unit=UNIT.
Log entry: value=10.5 unit=mL
